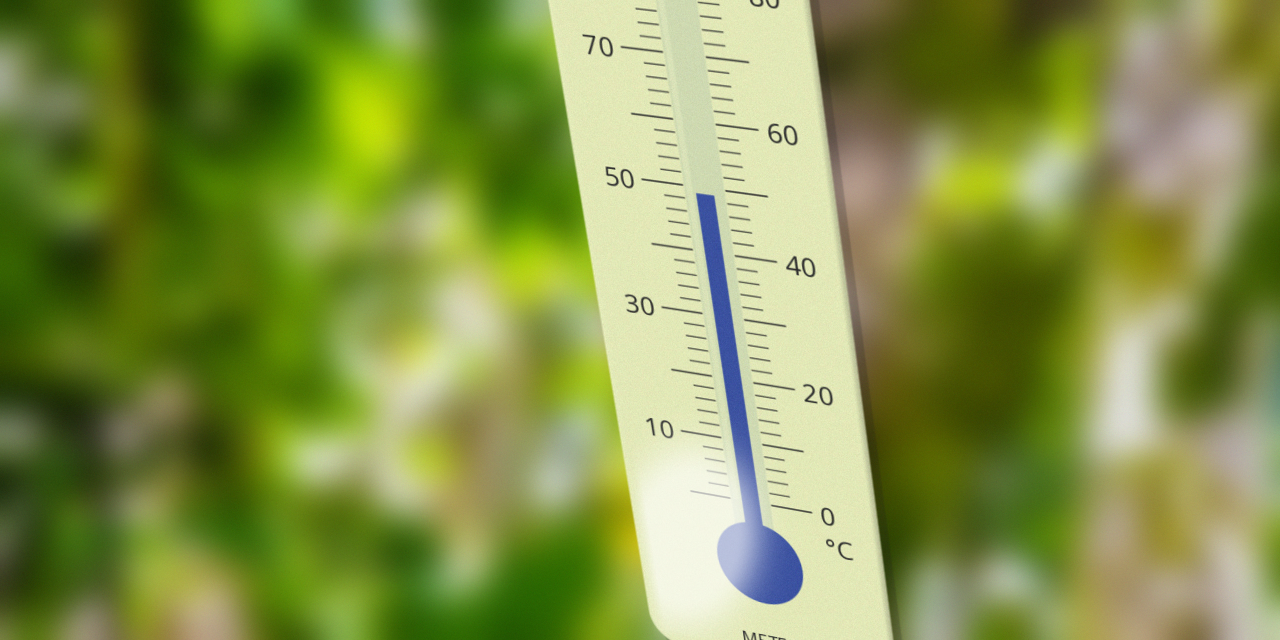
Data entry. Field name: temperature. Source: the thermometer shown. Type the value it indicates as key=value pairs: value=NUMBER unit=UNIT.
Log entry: value=49 unit=°C
